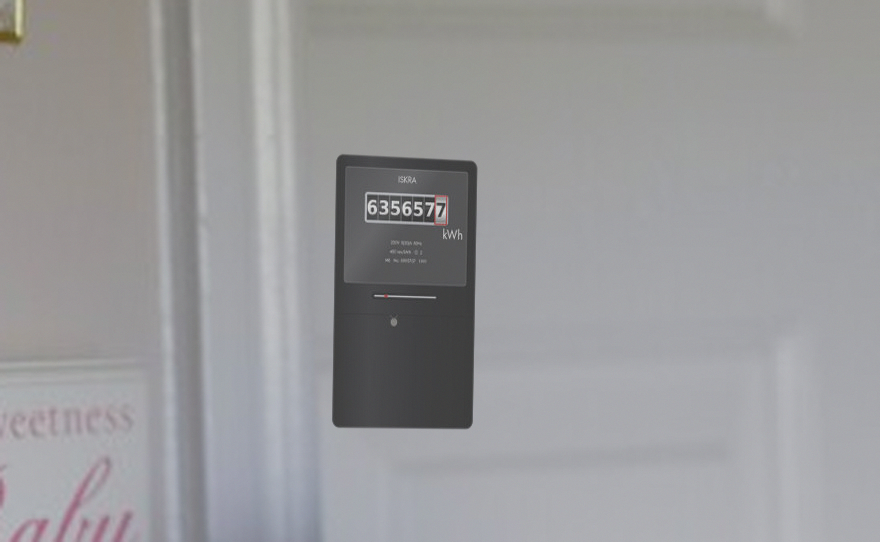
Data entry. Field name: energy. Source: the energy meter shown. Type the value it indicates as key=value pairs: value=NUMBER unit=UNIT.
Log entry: value=635657.7 unit=kWh
